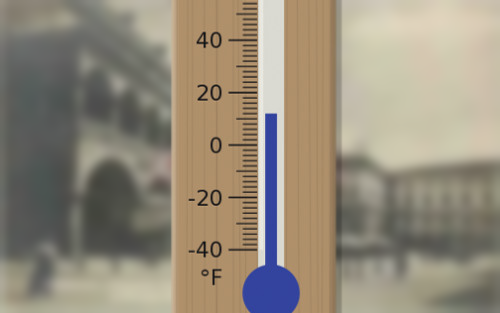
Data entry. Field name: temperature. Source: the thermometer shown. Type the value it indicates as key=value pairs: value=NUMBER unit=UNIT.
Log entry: value=12 unit=°F
